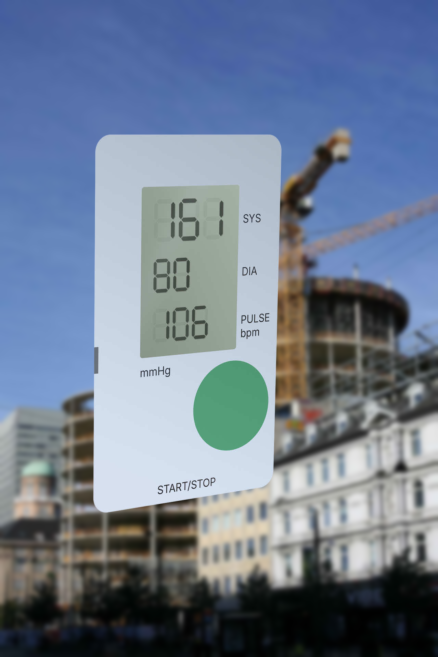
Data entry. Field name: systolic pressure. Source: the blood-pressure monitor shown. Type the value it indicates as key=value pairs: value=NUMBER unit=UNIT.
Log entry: value=161 unit=mmHg
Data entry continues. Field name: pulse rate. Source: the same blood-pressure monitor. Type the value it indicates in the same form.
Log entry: value=106 unit=bpm
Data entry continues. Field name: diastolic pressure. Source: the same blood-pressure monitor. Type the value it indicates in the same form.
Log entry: value=80 unit=mmHg
